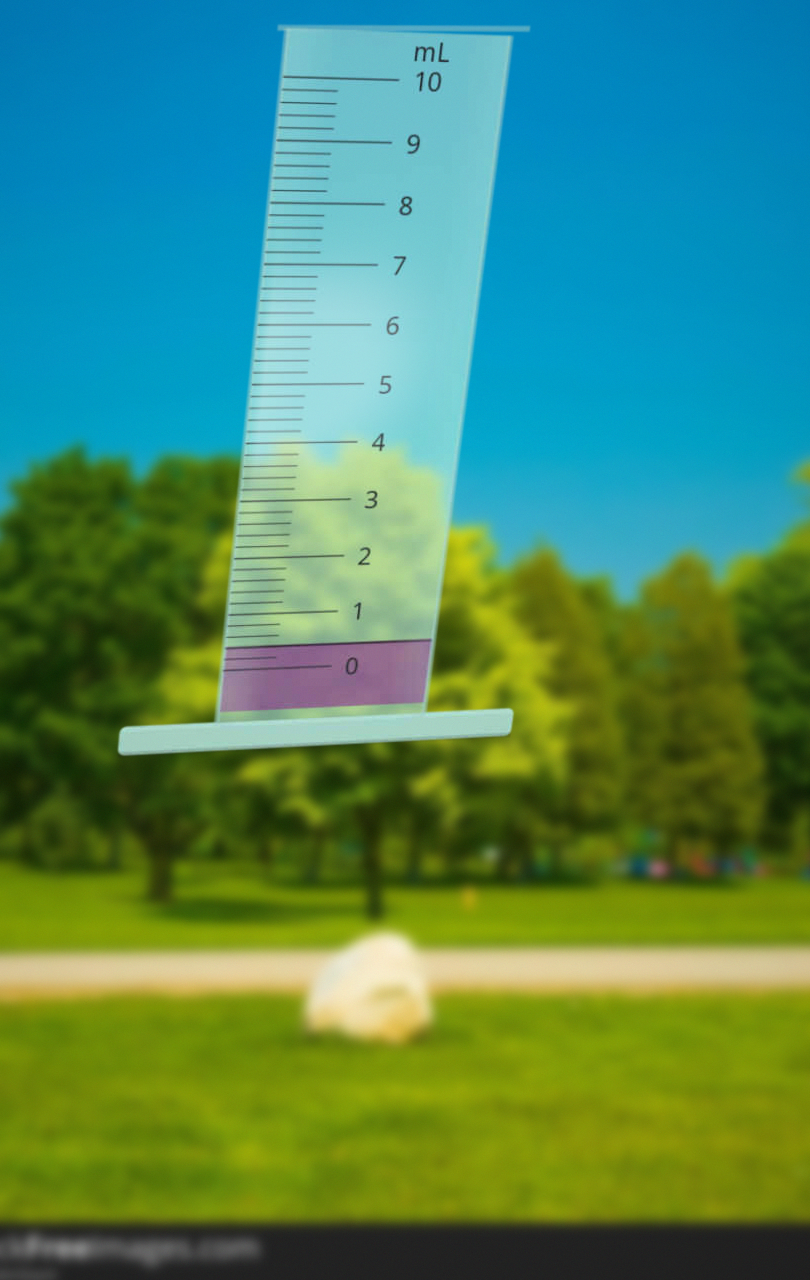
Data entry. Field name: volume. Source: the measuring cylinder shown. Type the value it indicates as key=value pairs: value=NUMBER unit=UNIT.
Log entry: value=0.4 unit=mL
